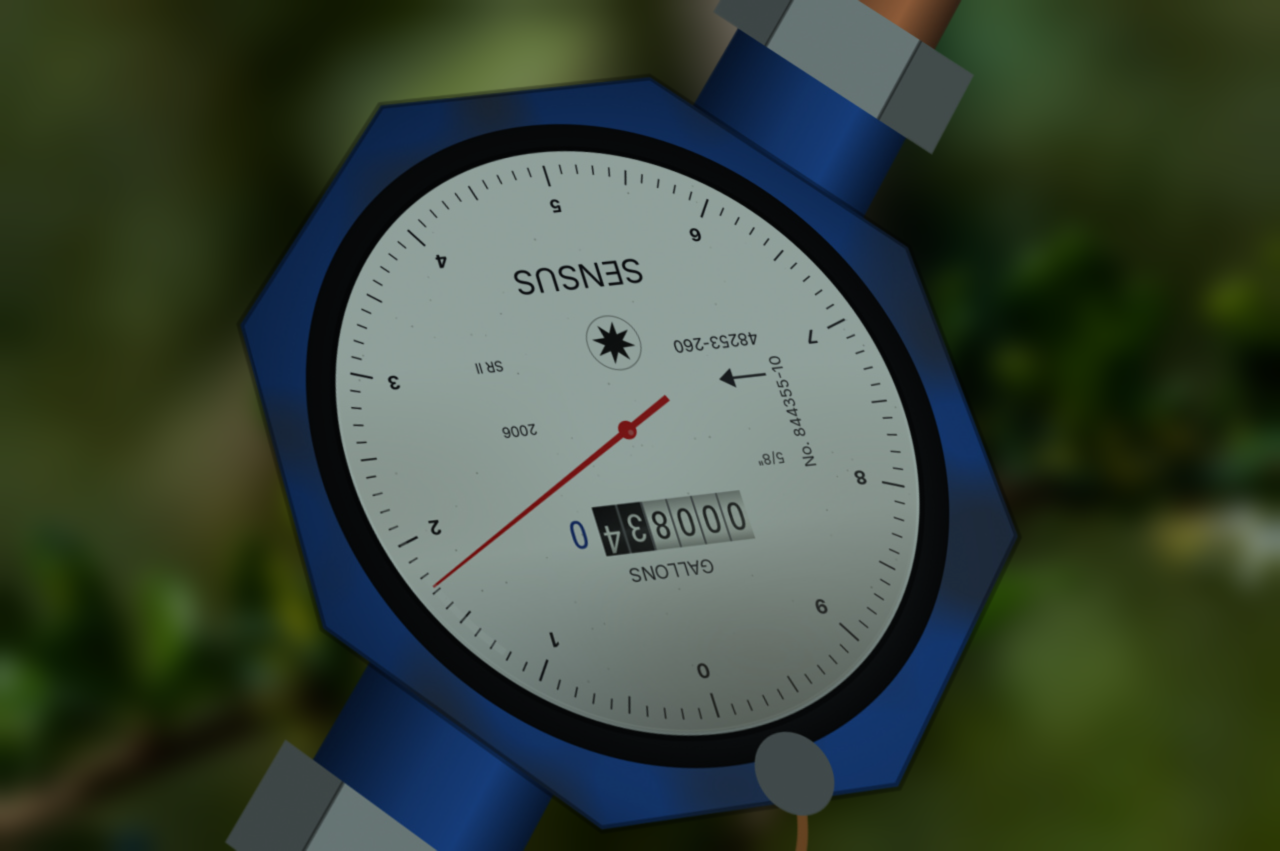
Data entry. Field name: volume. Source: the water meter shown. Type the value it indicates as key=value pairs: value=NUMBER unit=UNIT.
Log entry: value=8341.7 unit=gal
